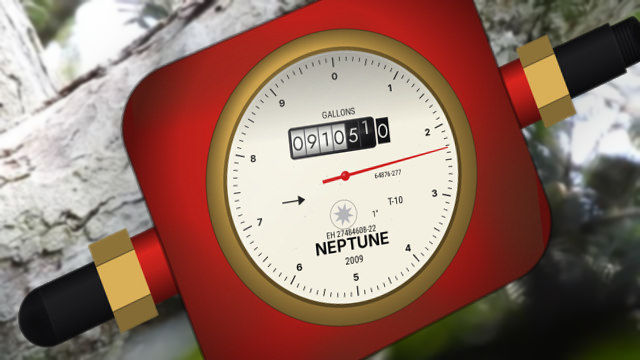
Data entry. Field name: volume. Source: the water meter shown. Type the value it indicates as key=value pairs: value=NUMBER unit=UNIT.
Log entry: value=910512.3 unit=gal
